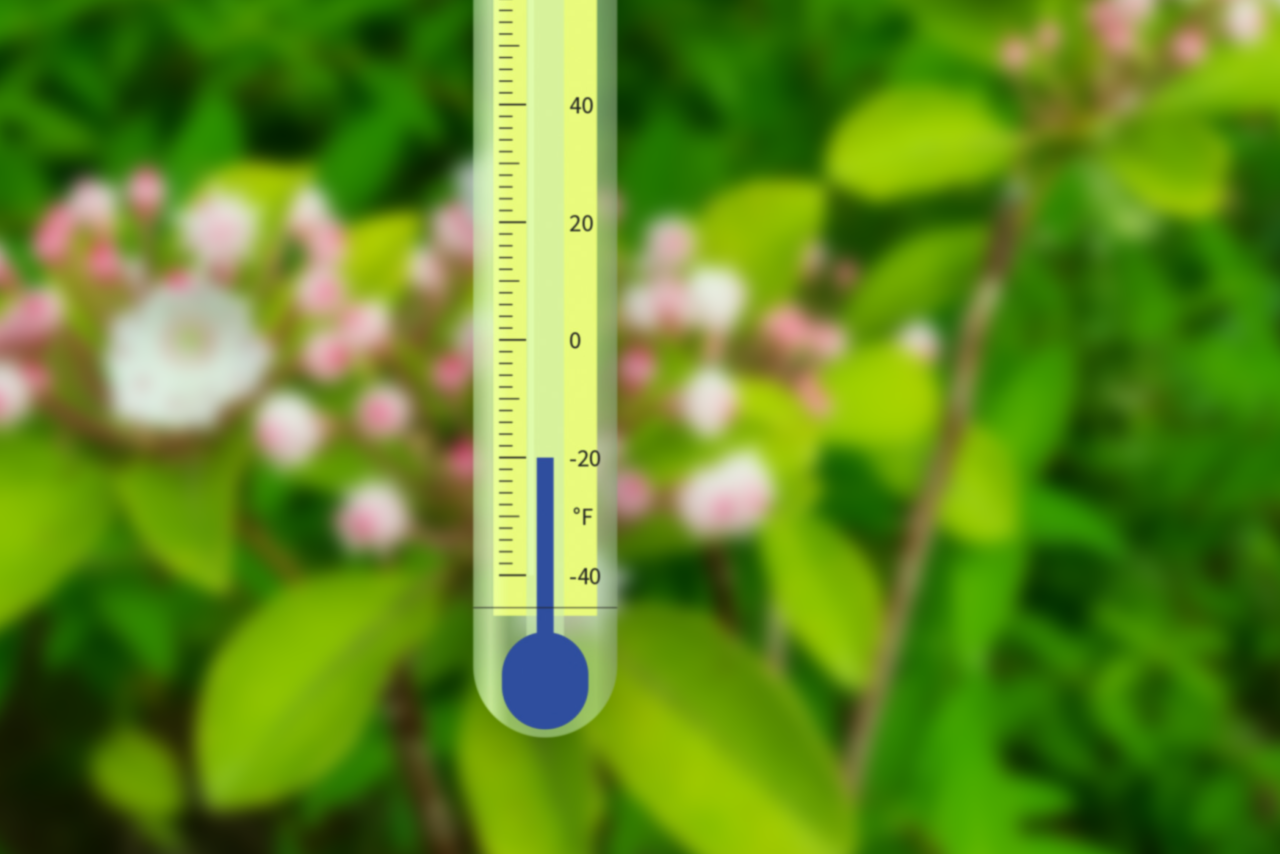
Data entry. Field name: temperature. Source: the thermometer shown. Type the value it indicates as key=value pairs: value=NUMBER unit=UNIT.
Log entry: value=-20 unit=°F
